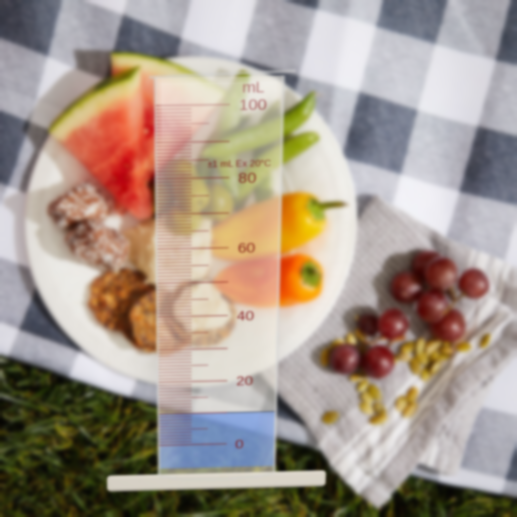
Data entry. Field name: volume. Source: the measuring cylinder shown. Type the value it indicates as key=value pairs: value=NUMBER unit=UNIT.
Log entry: value=10 unit=mL
